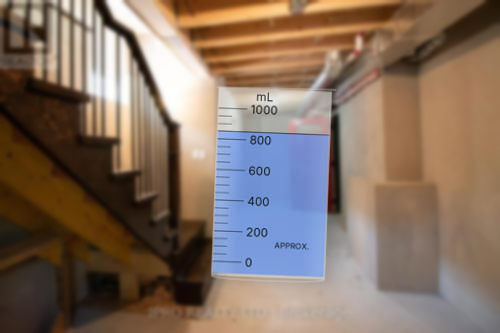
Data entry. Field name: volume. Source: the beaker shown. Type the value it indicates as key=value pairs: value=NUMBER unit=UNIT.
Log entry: value=850 unit=mL
